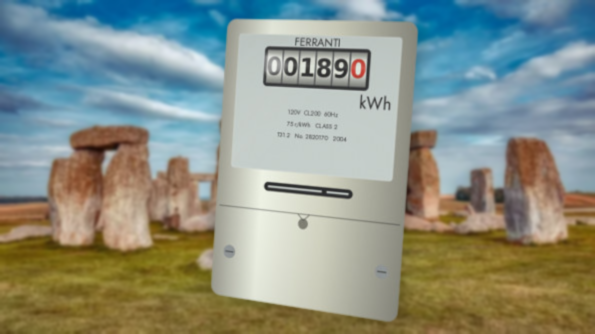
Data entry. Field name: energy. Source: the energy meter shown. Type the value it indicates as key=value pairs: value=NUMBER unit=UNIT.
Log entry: value=189.0 unit=kWh
